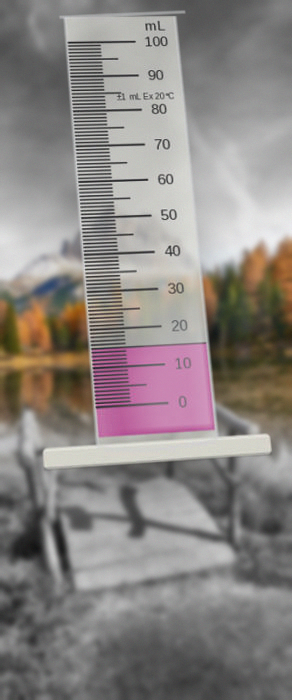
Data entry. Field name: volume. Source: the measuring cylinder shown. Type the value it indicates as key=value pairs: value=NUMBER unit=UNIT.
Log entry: value=15 unit=mL
